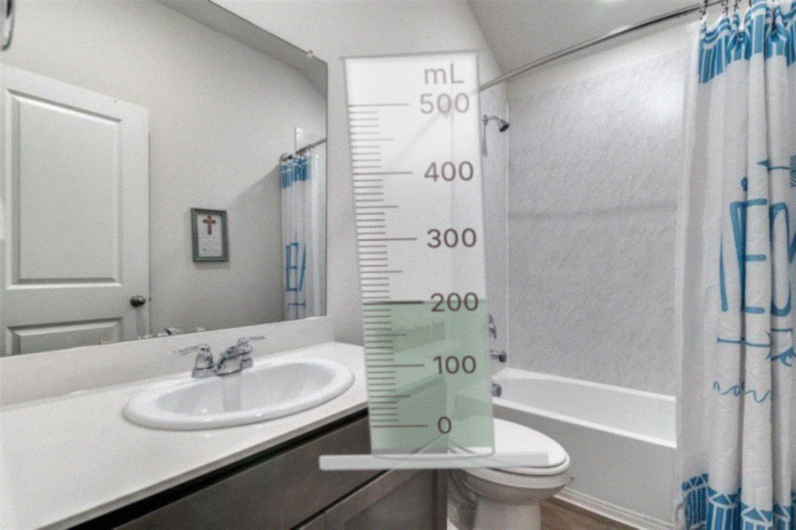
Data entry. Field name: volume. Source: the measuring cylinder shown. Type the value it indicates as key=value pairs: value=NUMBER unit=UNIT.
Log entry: value=200 unit=mL
